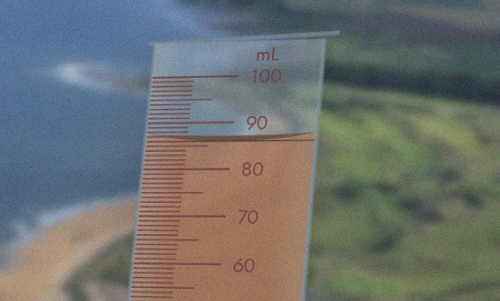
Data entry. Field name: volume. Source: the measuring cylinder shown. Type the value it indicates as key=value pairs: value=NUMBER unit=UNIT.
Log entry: value=86 unit=mL
